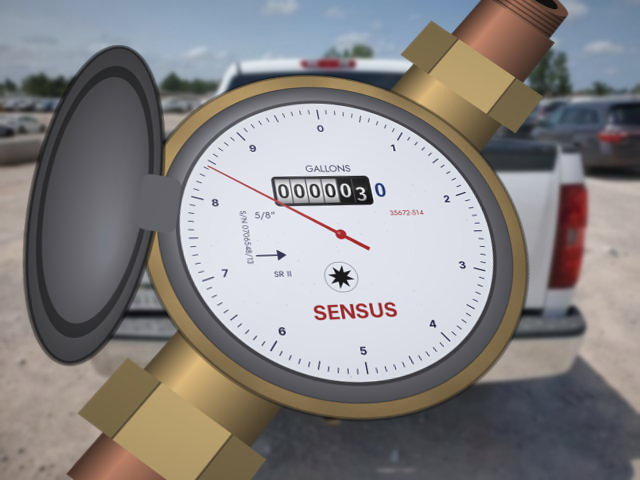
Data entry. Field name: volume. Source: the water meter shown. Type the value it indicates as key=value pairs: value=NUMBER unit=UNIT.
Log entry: value=28.4 unit=gal
